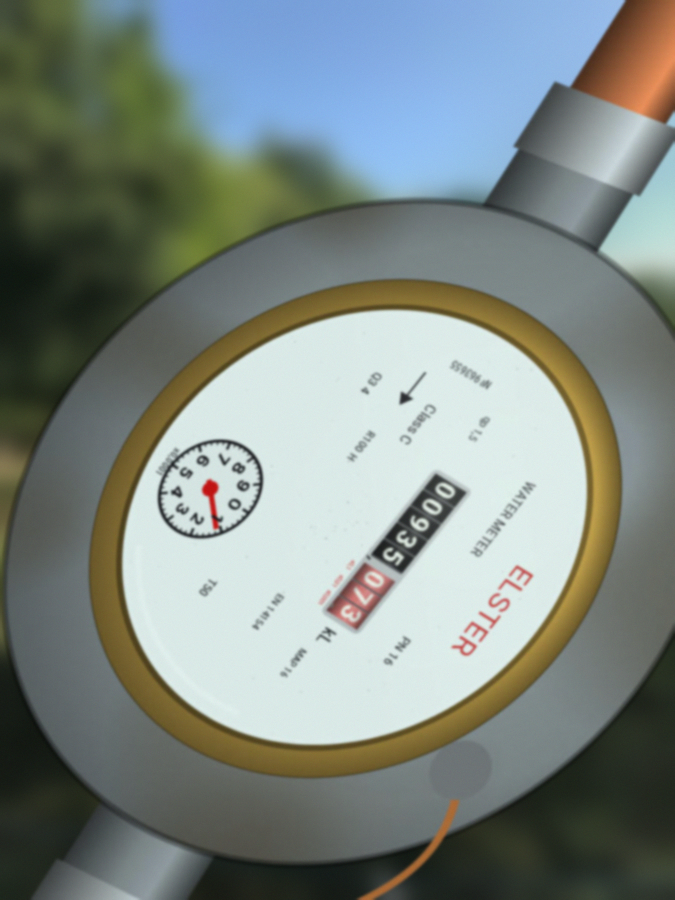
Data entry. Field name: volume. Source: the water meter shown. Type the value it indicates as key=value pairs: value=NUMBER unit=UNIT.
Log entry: value=935.0731 unit=kL
